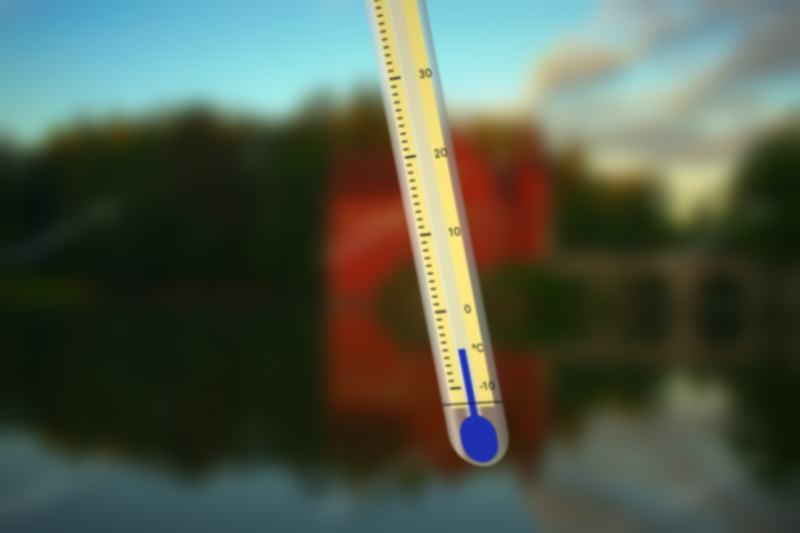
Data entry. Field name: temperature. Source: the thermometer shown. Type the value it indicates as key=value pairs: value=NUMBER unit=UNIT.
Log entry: value=-5 unit=°C
